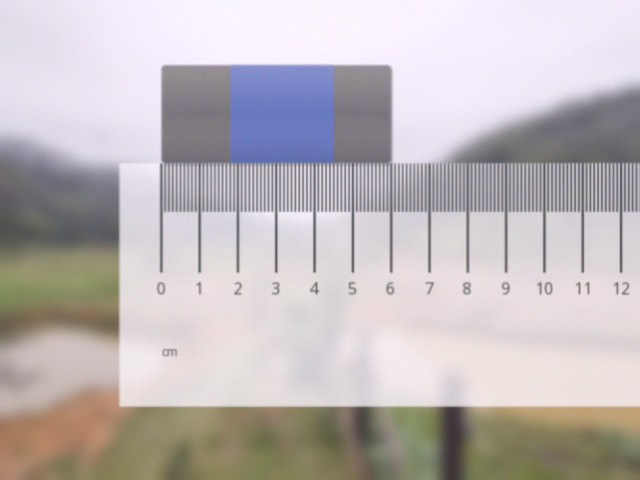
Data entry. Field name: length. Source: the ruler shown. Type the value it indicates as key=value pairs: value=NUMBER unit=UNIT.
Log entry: value=6 unit=cm
